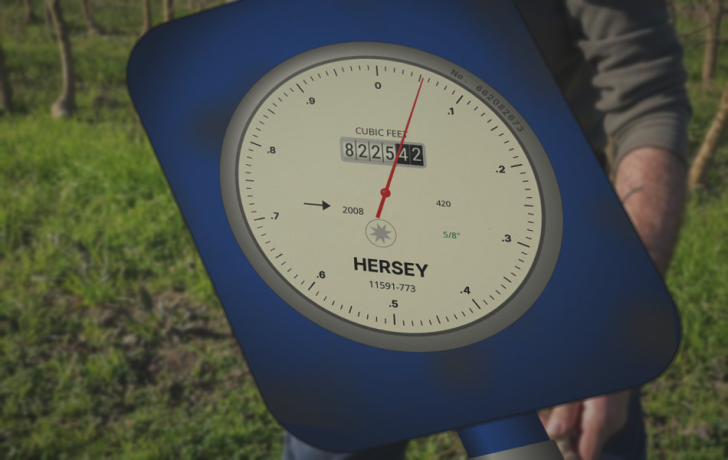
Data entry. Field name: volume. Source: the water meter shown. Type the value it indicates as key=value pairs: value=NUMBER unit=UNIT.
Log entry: value=822542.05 unit=ft³
